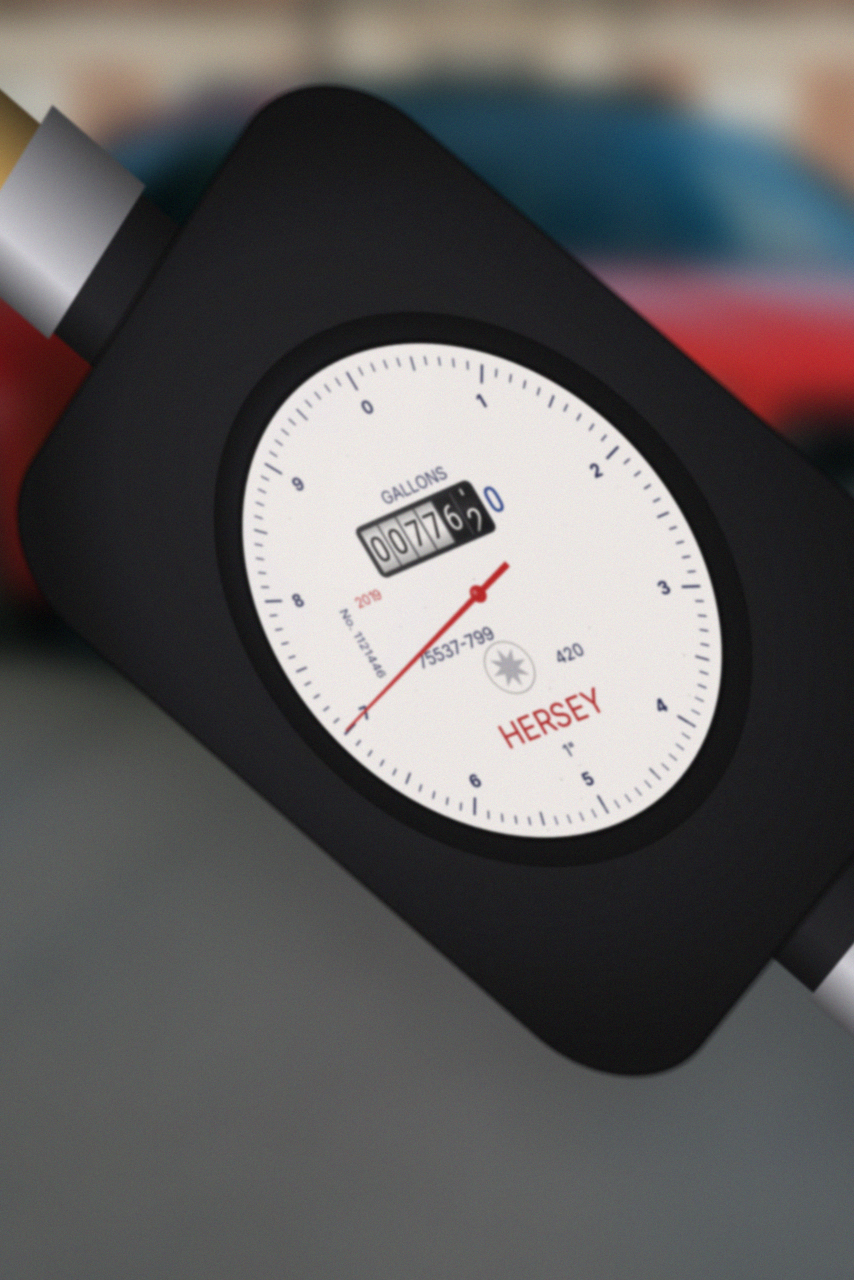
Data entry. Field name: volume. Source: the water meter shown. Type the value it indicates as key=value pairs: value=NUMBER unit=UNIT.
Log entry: value=77617.0 unit=gal
